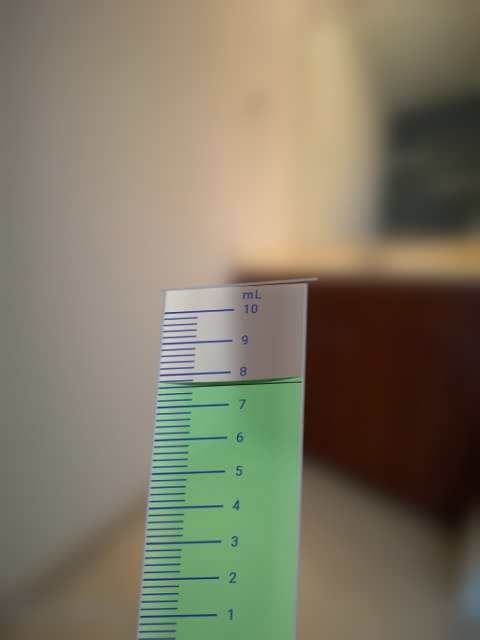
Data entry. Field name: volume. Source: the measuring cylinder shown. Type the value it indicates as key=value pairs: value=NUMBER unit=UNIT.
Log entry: value=7.6 unit=mL
